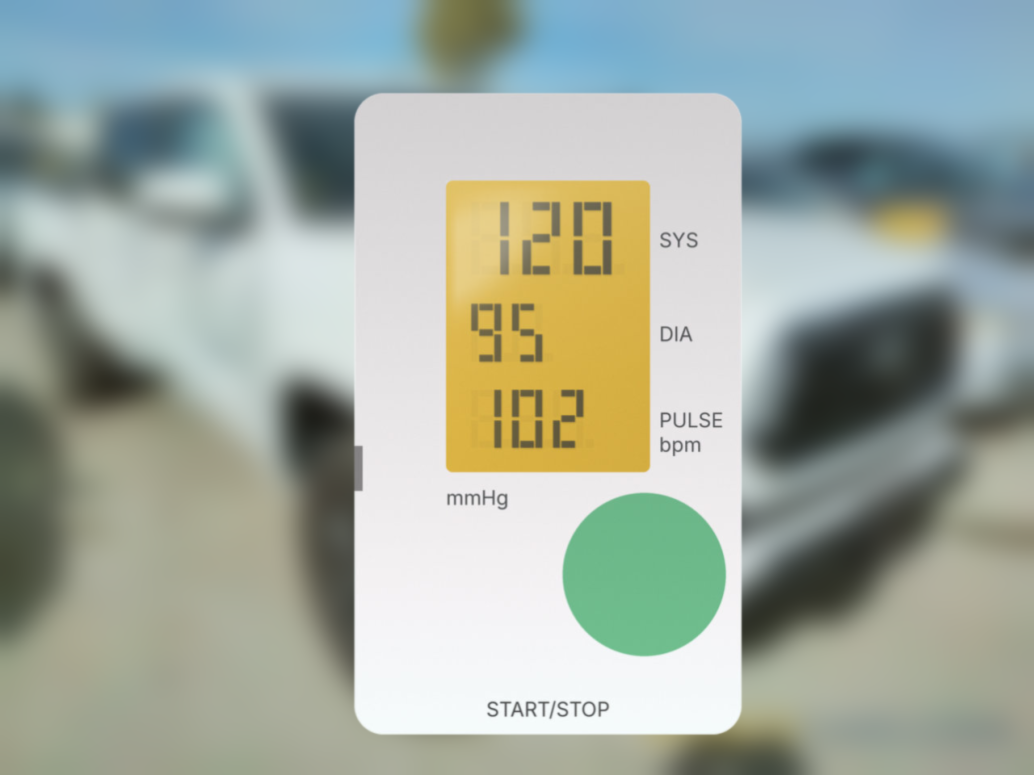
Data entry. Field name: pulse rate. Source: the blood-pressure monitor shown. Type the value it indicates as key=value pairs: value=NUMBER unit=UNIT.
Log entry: value=102 unit=bpm
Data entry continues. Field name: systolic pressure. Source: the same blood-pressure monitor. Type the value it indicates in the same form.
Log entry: value=120 unit=mmHg
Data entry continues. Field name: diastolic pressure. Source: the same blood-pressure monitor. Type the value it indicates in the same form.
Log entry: value=95 unit=mmHg
